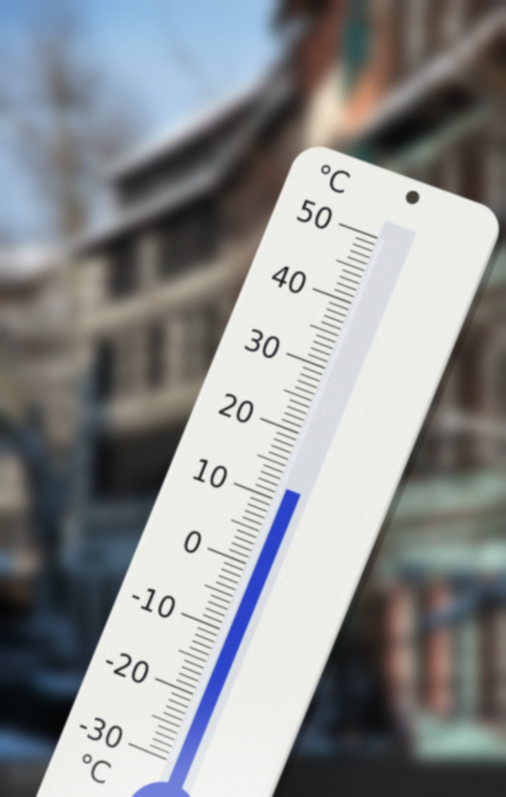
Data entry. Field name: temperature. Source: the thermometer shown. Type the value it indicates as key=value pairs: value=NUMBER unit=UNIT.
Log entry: value=12 unit=°C
